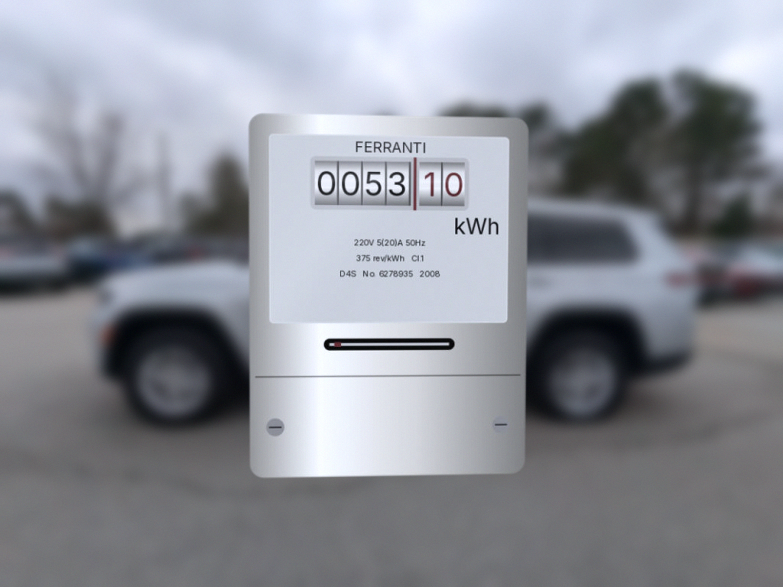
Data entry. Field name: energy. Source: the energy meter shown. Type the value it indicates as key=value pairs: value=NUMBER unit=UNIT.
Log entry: value=53.10 unit=kWh
